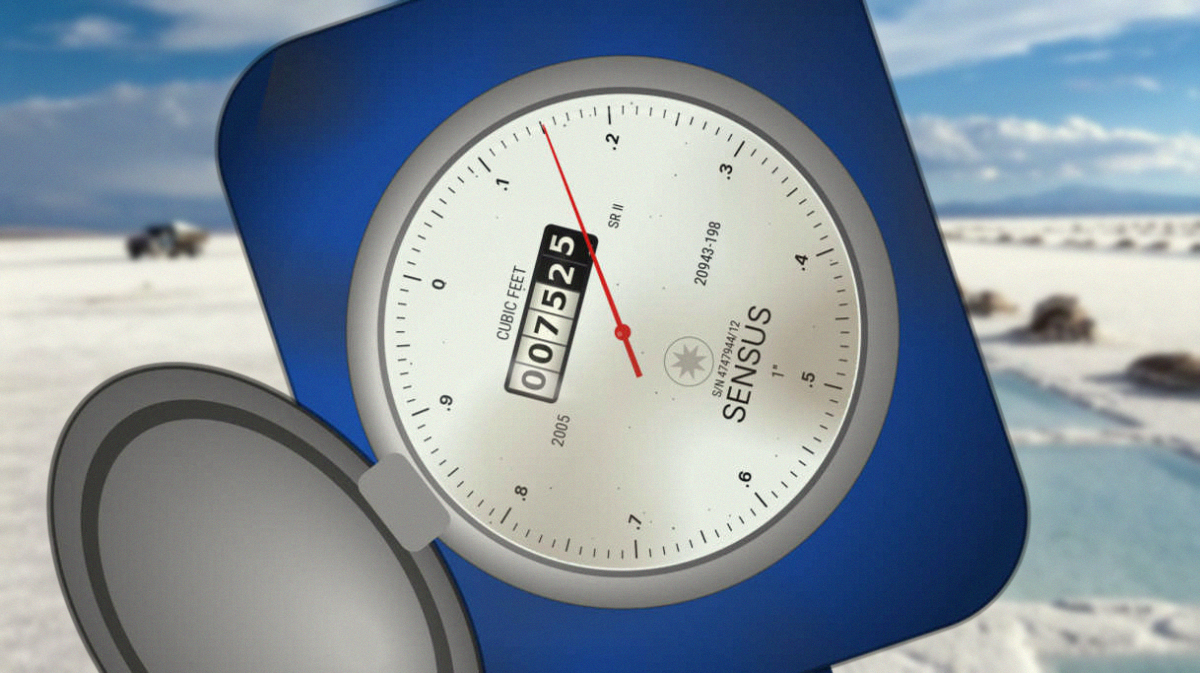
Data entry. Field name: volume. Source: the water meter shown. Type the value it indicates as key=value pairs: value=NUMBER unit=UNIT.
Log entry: value=7525.15 unit=ft³
